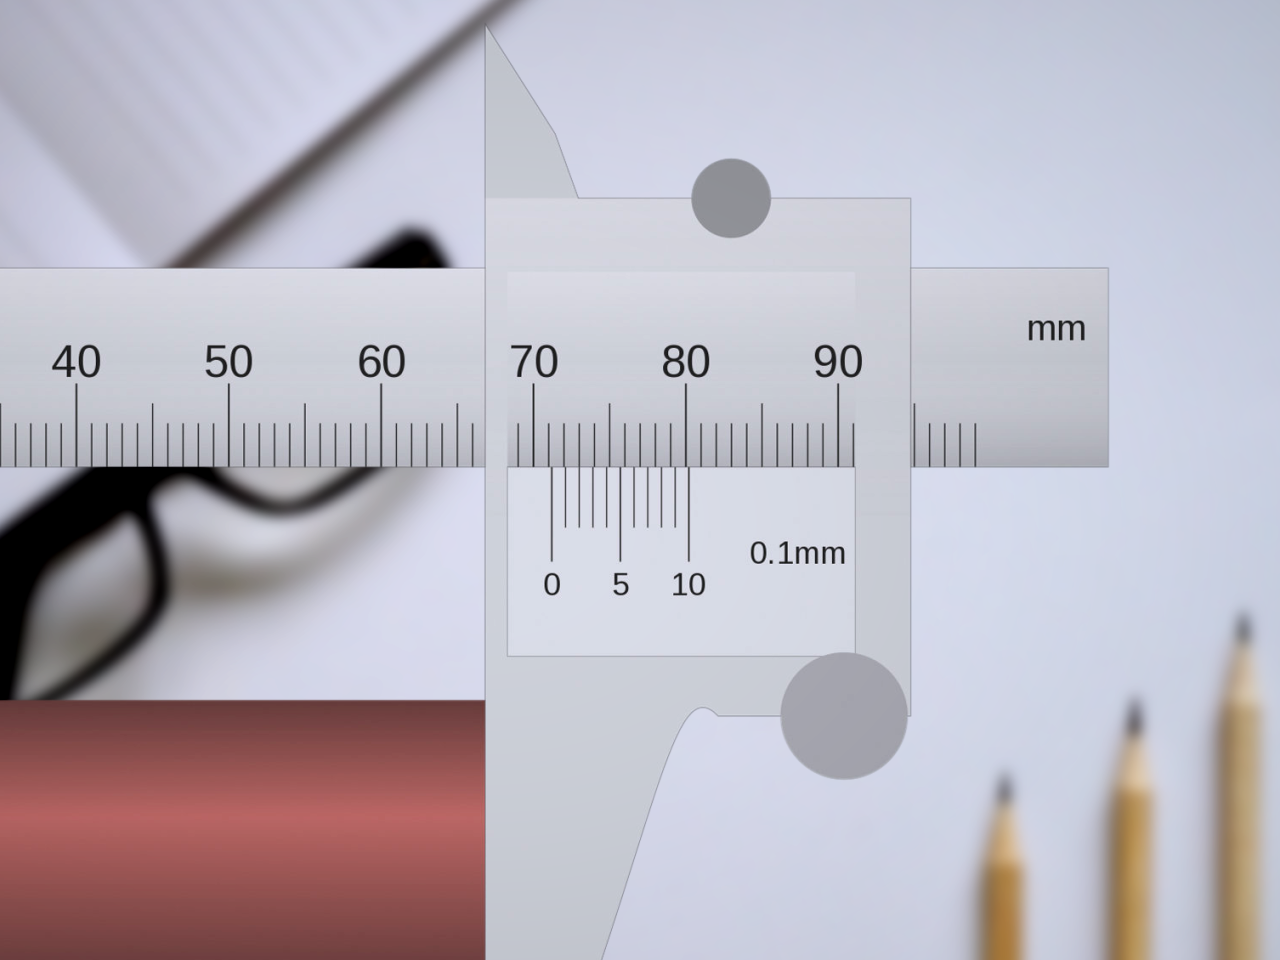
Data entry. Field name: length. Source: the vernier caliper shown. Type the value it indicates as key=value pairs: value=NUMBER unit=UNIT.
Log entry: value=71.2 unit=mm
